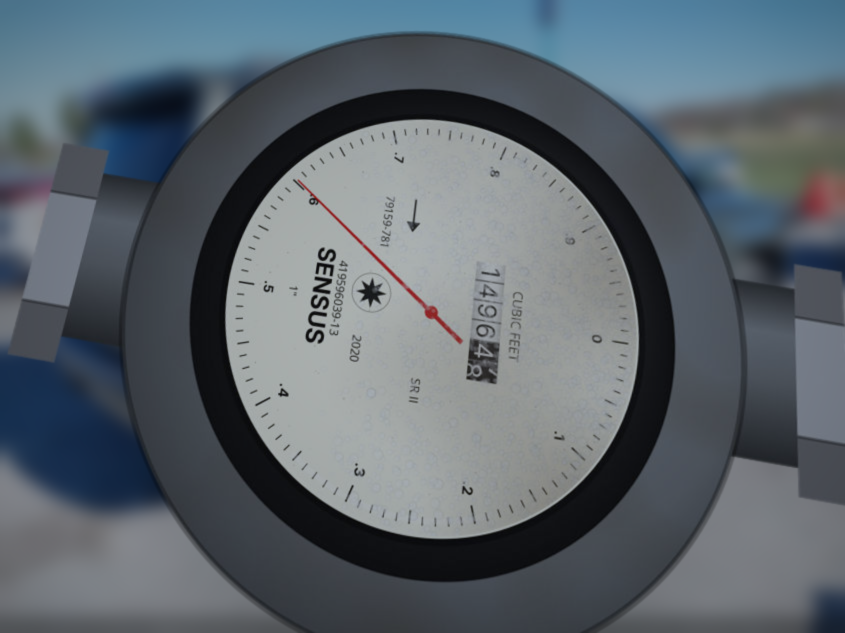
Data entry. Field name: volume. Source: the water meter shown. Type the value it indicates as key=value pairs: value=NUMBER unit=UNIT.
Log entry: value=149647.60 unit=ft³
